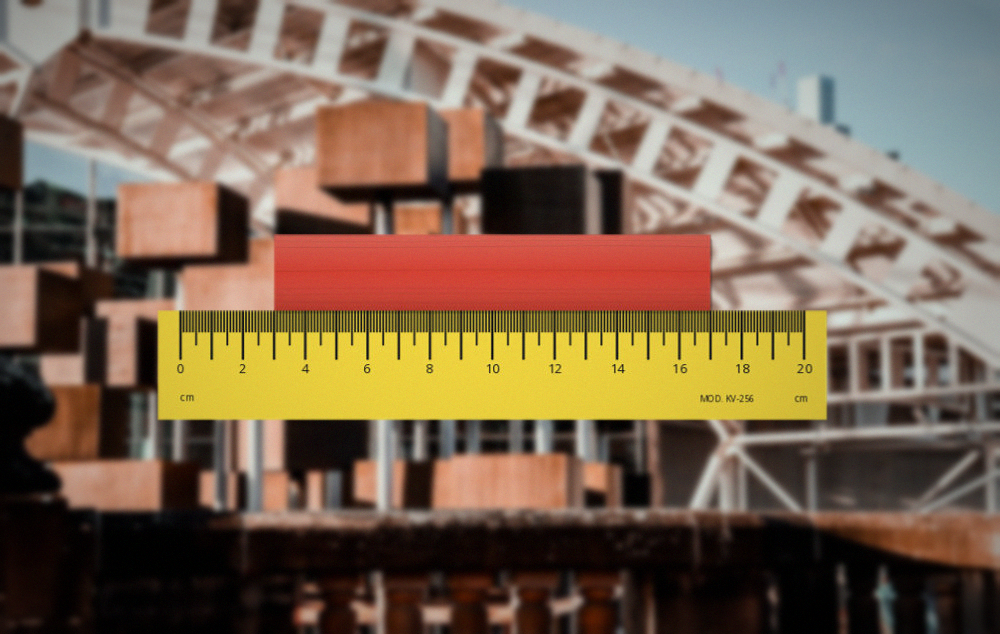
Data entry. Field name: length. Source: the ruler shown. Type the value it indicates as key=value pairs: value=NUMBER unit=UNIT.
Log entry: value=14 unit=cm
